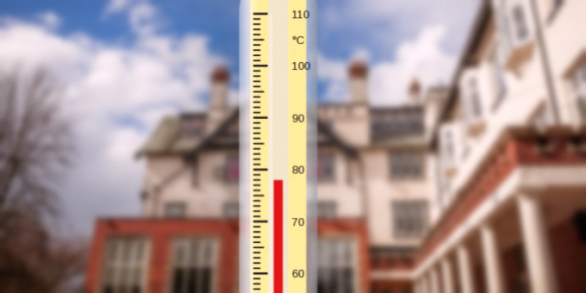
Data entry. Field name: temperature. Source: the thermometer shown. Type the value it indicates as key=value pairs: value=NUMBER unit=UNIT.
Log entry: value=78 unit=°C
